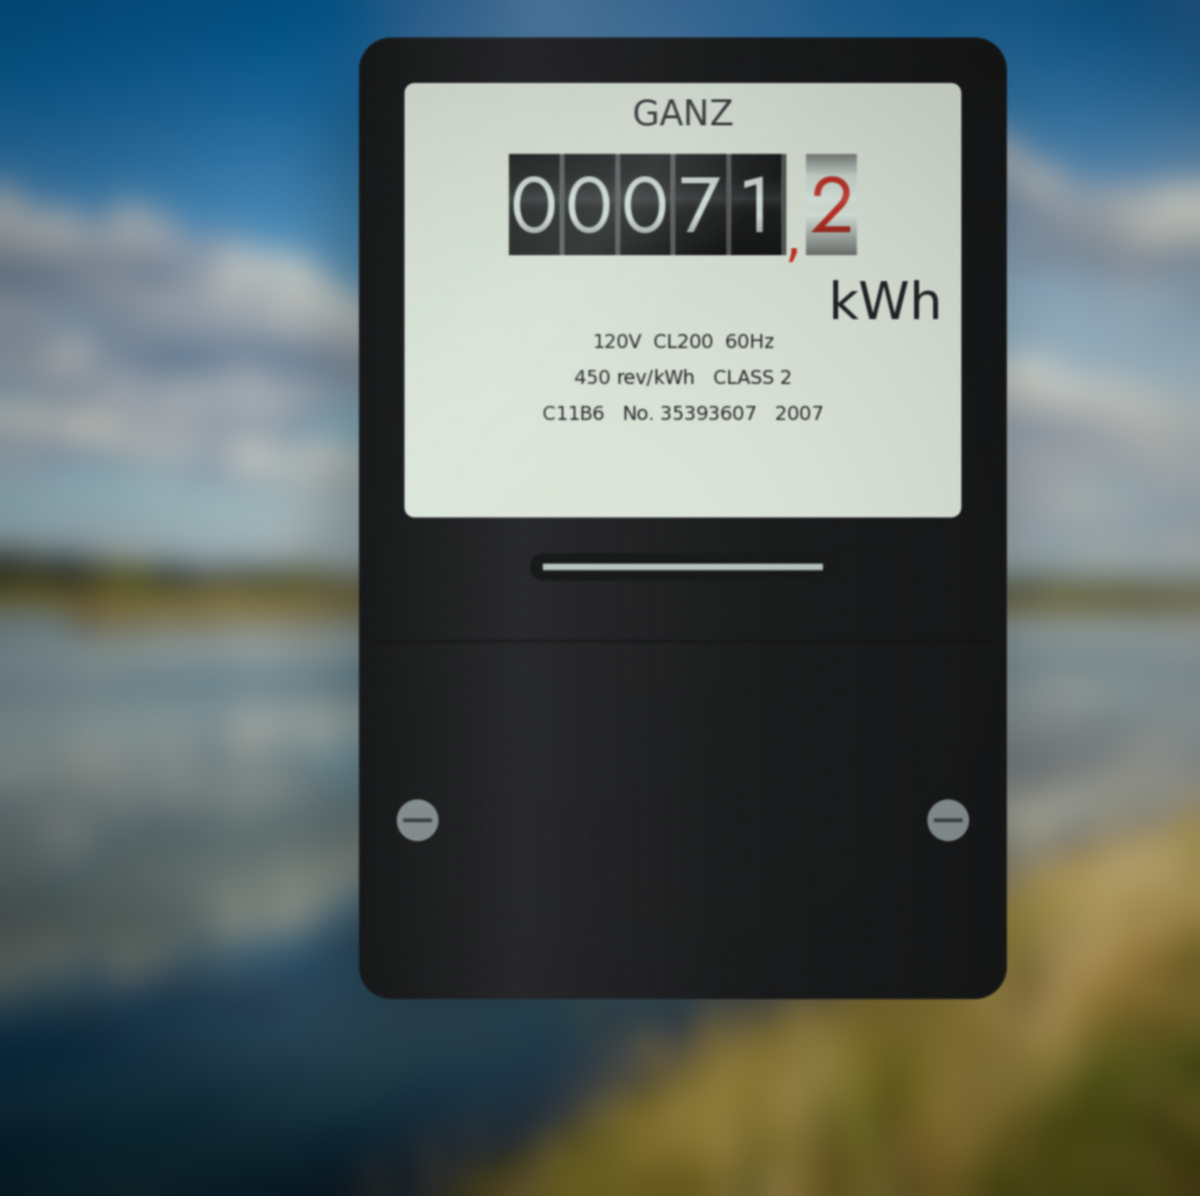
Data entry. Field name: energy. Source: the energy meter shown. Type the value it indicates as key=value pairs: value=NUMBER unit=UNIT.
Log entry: value=71.2 unit=kWh
